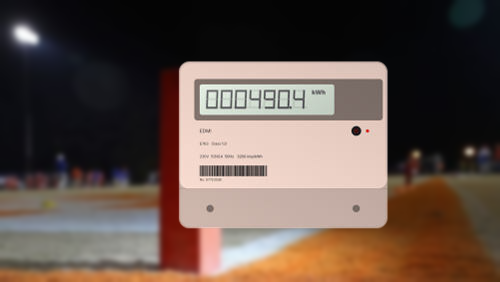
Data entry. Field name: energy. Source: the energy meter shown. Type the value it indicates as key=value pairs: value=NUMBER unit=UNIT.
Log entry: value=490.4 unit=kWh
